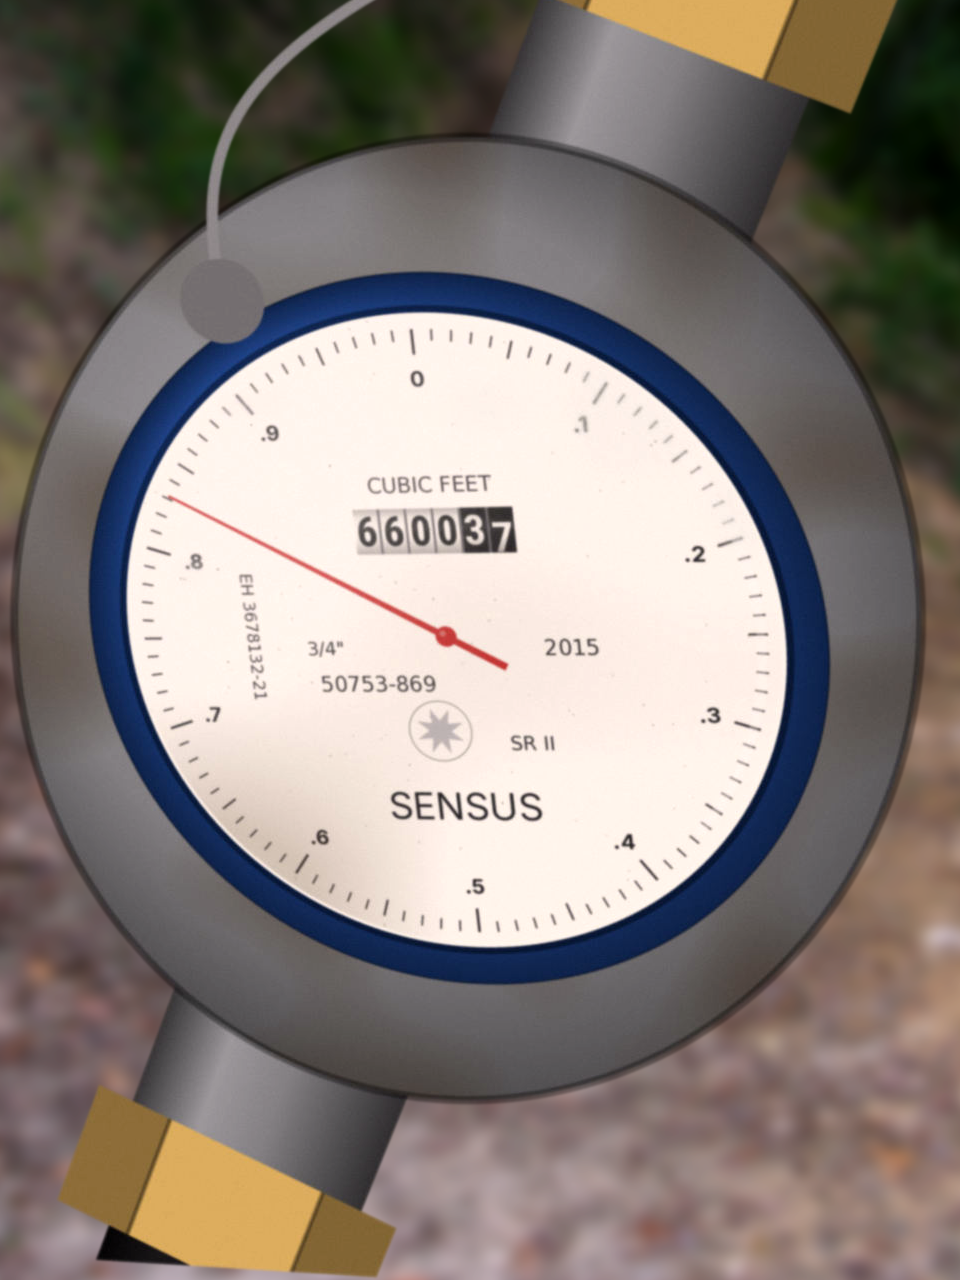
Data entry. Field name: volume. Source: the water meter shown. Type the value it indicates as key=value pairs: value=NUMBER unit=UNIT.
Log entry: value=660036.83 unit=ft³
